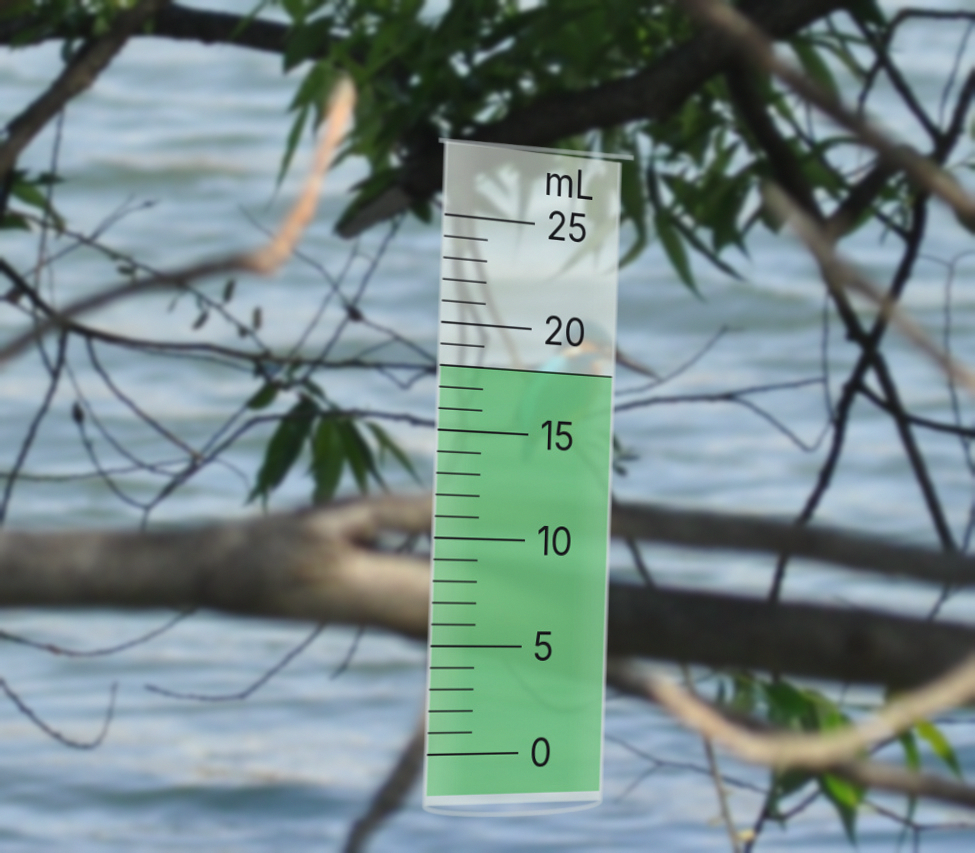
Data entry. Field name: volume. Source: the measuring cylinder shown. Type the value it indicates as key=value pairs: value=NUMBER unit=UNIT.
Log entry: value=18 unit=mL
